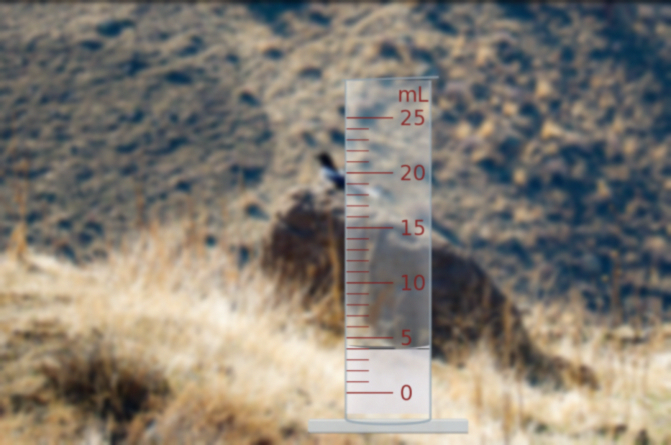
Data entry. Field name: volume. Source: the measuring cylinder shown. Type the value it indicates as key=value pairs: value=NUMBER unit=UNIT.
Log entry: value=4 unit=mL
